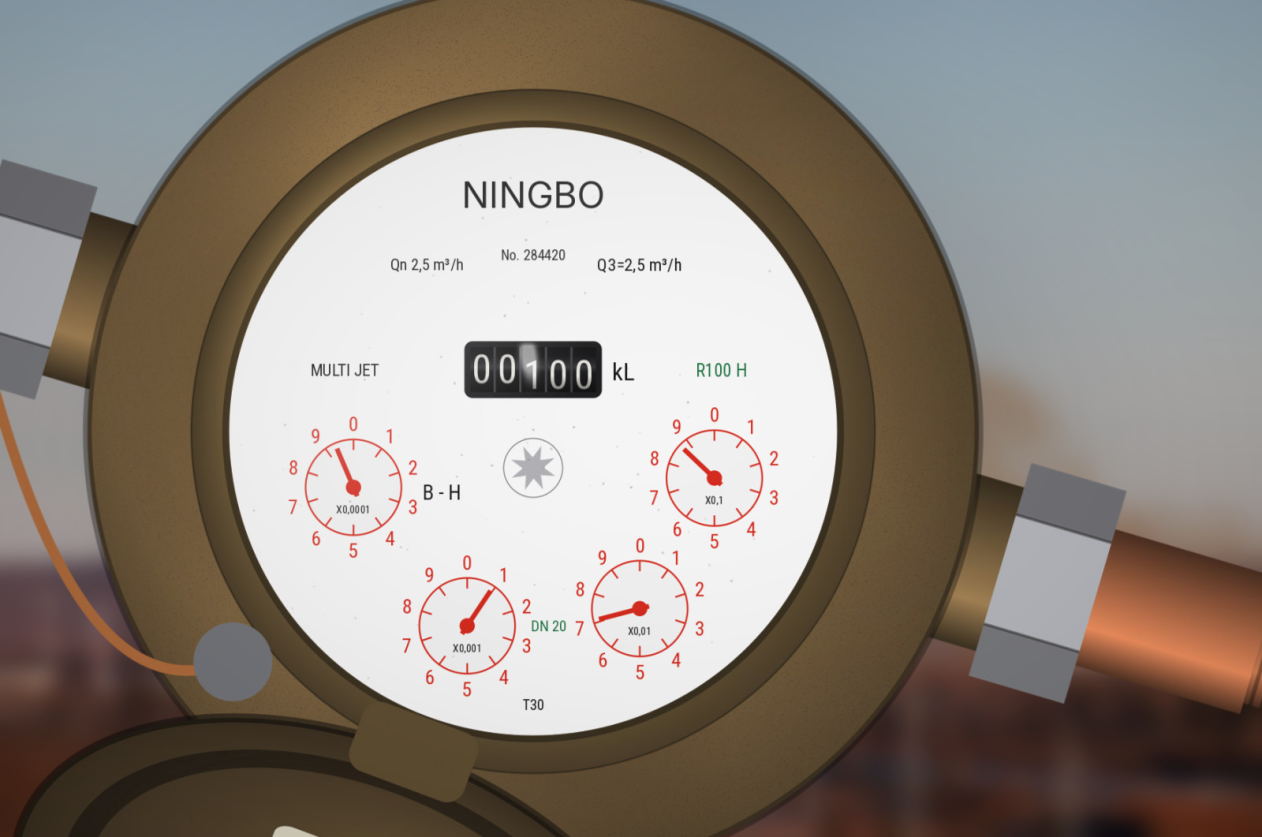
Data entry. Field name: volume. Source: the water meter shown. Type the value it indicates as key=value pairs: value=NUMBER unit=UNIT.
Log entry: value=99.8709 unit=kL
